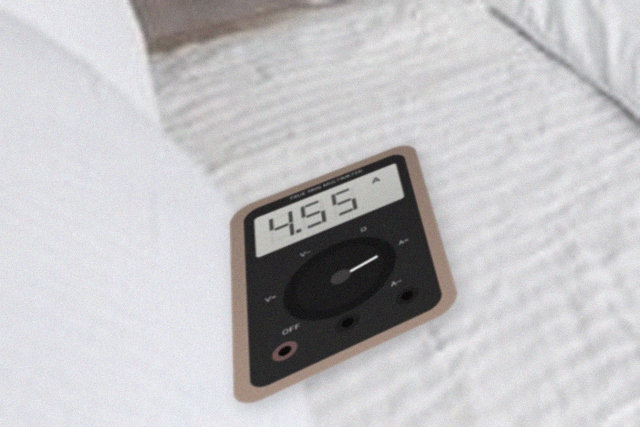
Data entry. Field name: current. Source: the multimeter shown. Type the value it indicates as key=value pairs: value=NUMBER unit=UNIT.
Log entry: value=4.55 unit=A
